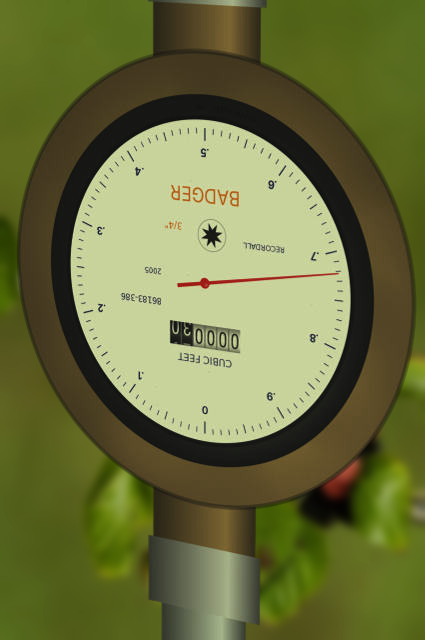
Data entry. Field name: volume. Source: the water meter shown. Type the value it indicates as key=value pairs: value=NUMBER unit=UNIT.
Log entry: value=29.72 unit=ft³
